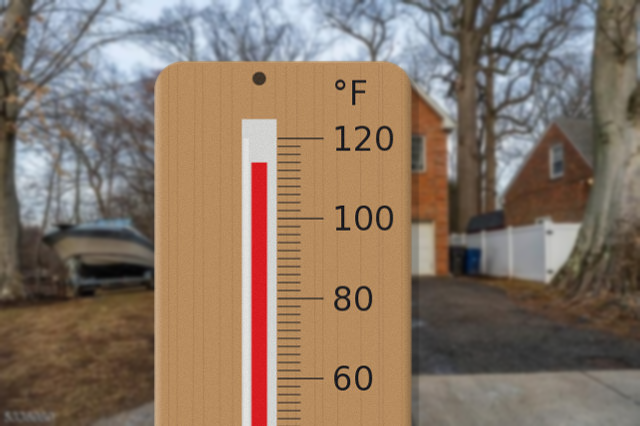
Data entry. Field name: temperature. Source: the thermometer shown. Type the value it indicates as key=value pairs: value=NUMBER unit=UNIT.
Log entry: value=114 unit=°F
